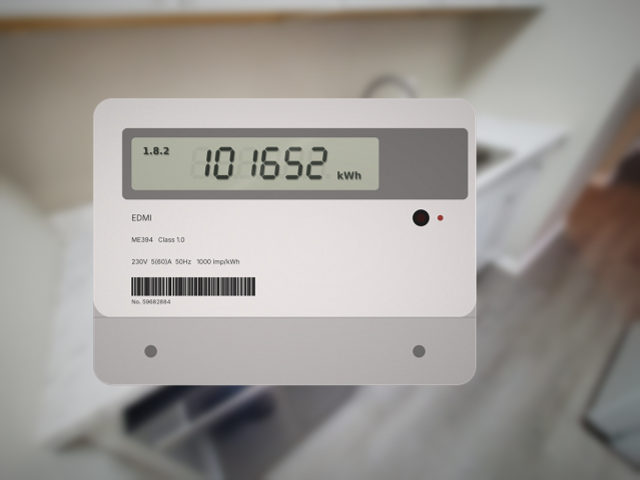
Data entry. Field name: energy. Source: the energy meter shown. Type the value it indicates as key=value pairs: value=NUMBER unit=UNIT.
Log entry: value=101652 unit=kWh
